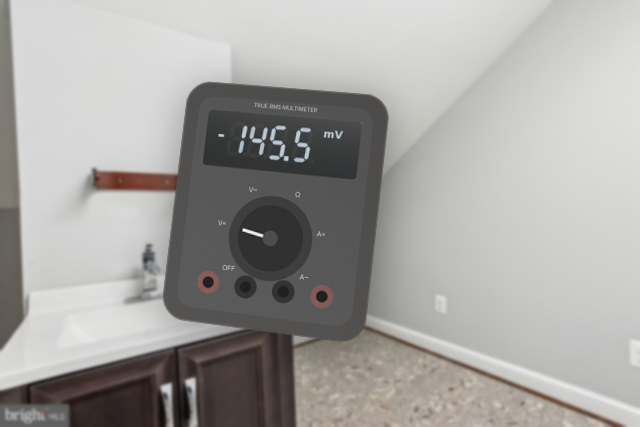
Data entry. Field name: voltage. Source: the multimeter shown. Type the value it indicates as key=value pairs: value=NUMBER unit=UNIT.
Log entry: value=-145.5 unit=mV
